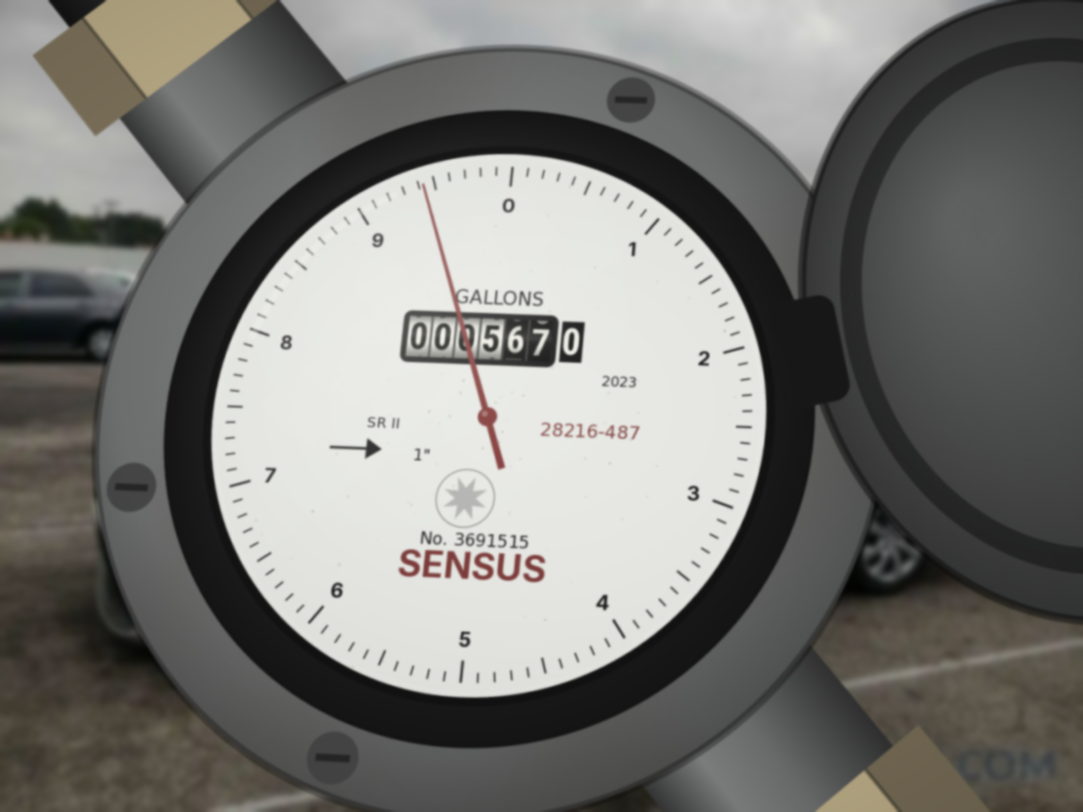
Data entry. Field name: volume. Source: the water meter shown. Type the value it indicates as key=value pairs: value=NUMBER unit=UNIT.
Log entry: value=5669.4 unit=gal
